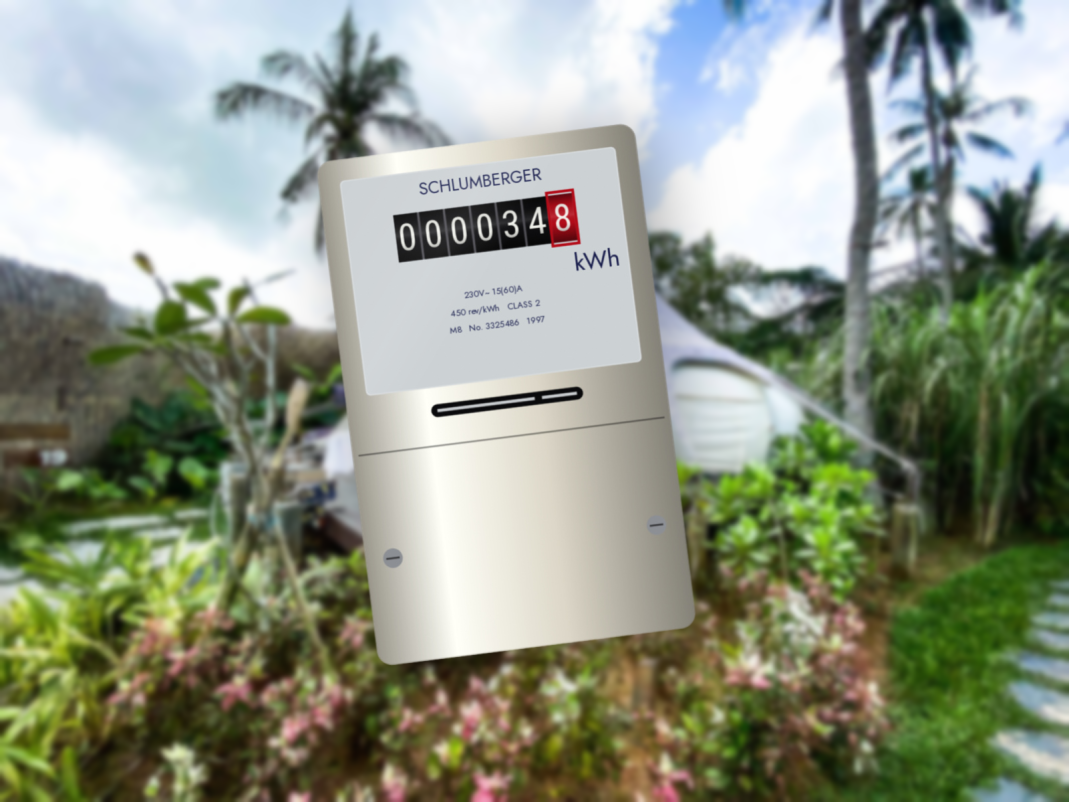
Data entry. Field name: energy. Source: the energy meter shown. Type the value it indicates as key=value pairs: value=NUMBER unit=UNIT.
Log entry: value=34.8 unit=kWh
